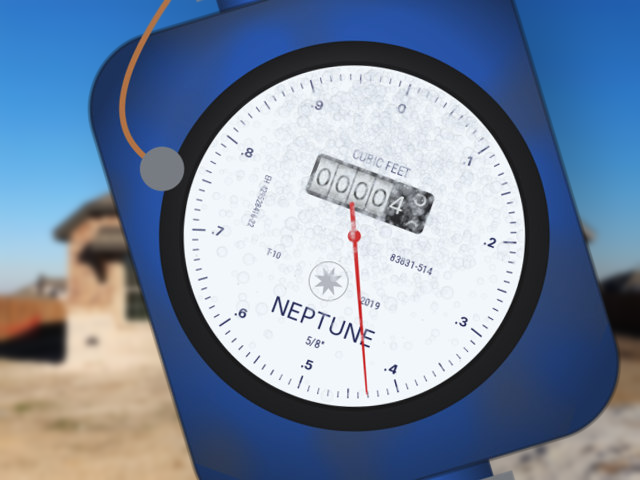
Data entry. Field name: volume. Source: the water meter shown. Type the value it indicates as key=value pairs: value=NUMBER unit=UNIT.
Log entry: value=45.43 unit=ft³
